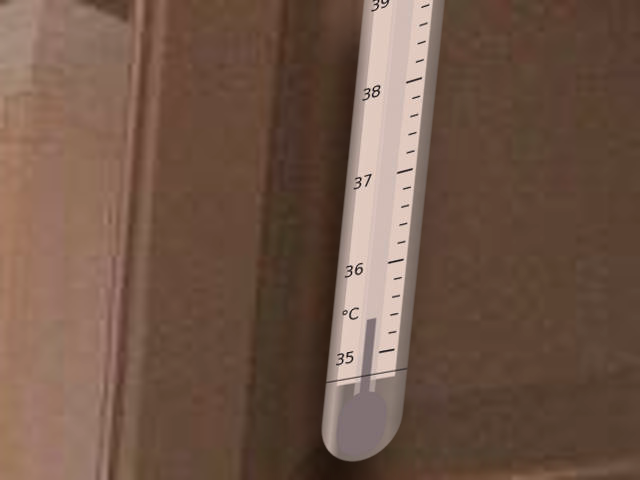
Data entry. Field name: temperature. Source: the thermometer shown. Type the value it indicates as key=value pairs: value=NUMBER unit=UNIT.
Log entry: value=35.4 unit=°C
